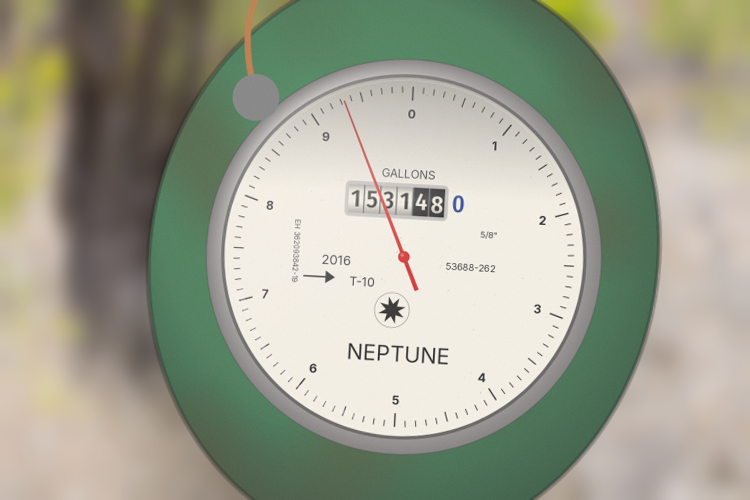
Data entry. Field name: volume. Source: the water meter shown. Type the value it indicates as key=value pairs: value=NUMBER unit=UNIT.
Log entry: value=1531479.3 unit=gal
